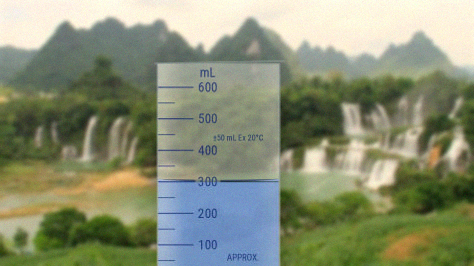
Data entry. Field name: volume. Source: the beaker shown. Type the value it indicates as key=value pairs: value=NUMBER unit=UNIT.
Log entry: value=300 unit=mL
